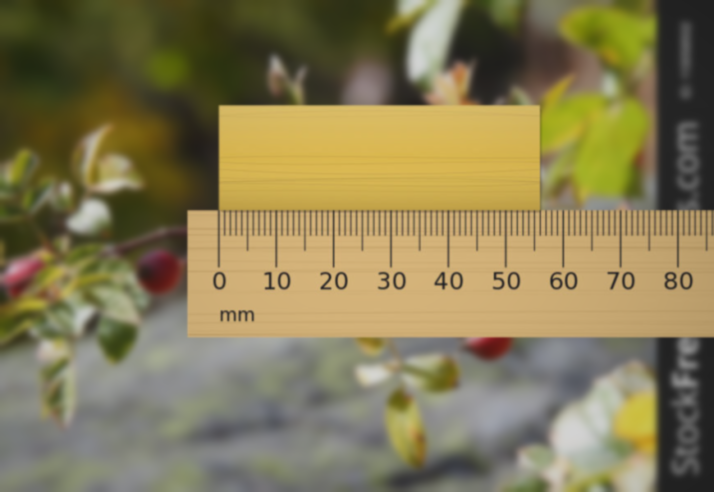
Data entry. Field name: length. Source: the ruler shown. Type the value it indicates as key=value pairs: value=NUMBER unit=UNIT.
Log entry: value=56 unit=mm
